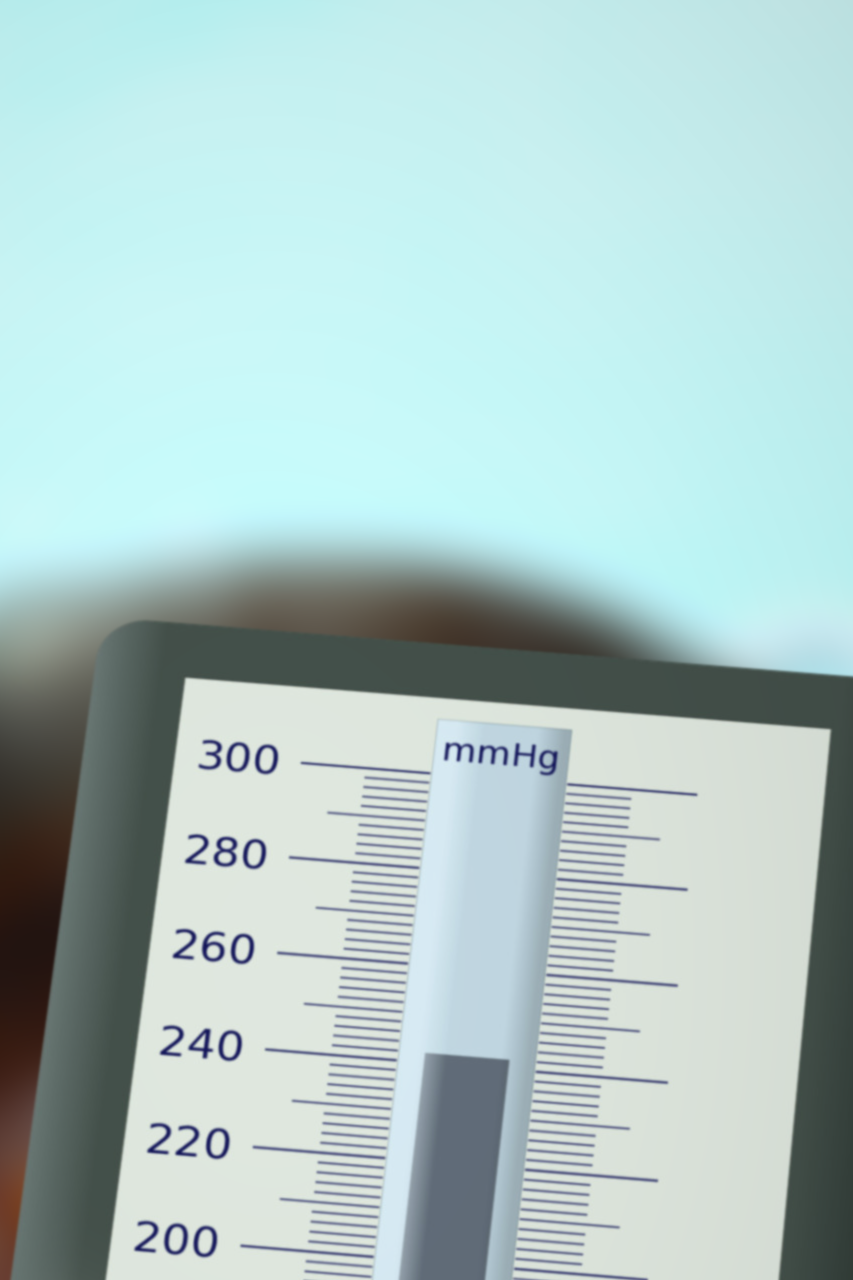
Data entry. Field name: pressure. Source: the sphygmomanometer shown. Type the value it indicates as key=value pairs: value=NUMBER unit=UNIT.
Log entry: value=242 unit=mmHg
